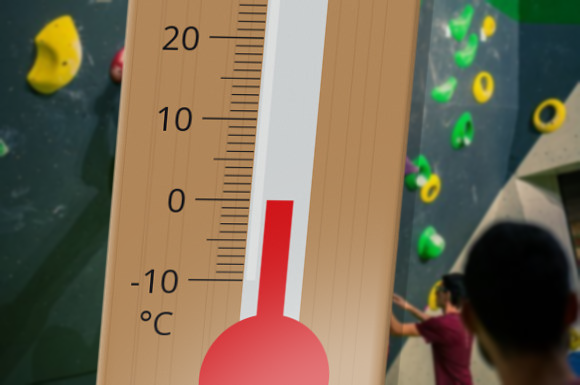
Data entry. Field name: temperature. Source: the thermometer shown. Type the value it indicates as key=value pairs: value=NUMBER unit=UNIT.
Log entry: value=0 unit=°C
